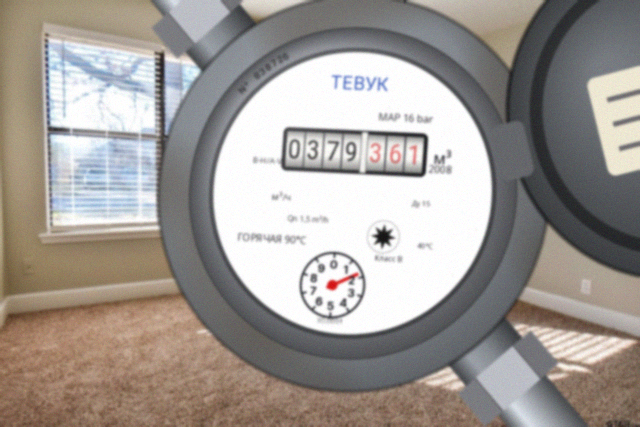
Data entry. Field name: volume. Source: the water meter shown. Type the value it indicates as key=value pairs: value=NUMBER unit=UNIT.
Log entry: value=379.3611 unit=m³
